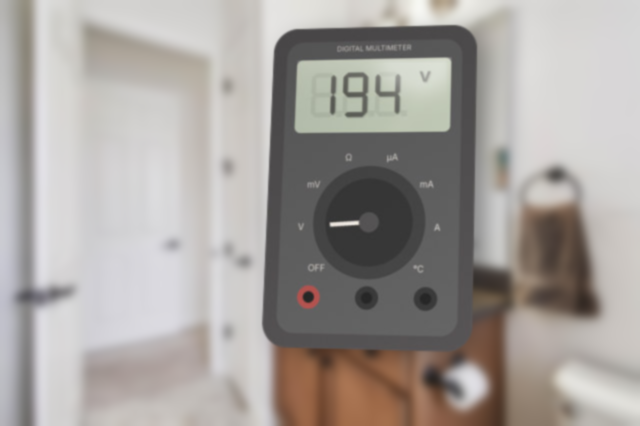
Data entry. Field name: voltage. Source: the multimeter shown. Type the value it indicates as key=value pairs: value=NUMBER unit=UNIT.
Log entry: value=194 unit=V
